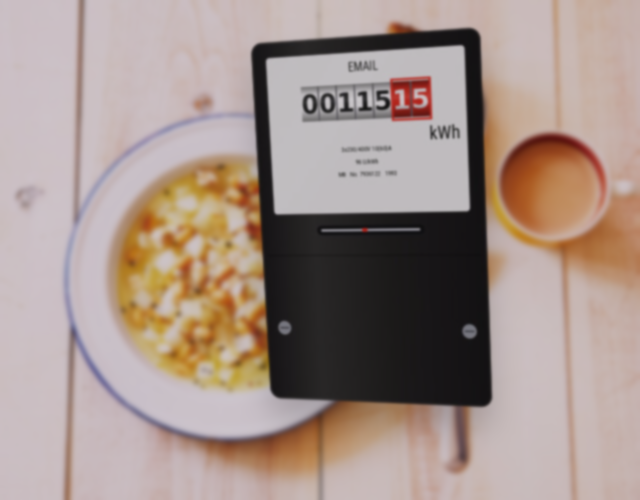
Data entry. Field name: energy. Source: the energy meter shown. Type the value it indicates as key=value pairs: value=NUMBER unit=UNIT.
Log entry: value=115.15 unit=kWh
